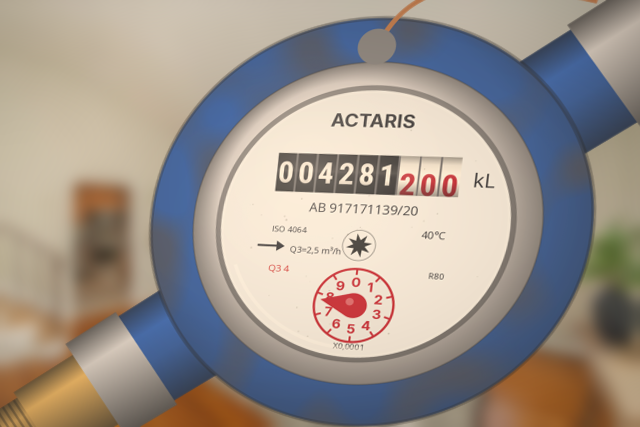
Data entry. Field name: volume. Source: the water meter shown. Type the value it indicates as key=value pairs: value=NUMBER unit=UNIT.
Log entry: value=4281.1997 unit=kL
